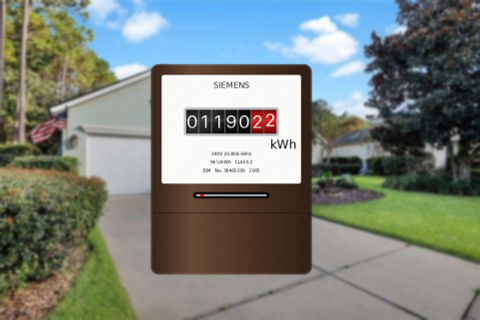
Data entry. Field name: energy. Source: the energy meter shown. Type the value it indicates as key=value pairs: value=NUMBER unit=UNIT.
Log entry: value=1190.22 unit=kWh
